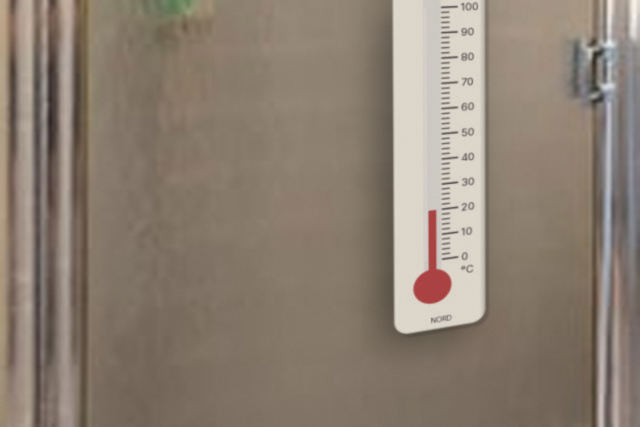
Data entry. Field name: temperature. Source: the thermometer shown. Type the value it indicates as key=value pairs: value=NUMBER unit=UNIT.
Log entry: value=20 unit=°C
